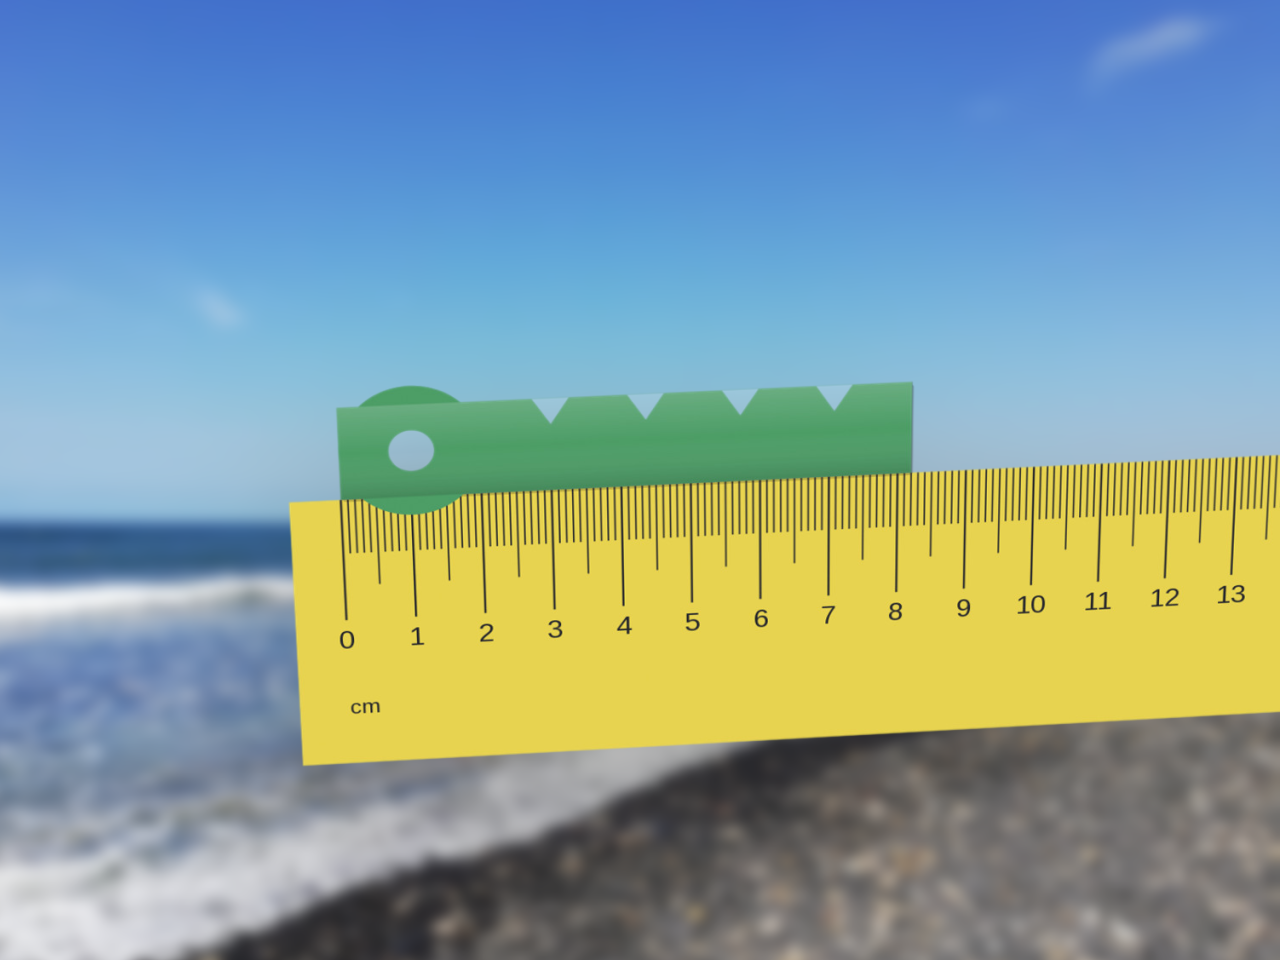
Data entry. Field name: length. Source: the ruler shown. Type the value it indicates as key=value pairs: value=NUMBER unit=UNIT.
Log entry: value=8.2 unit=cm
